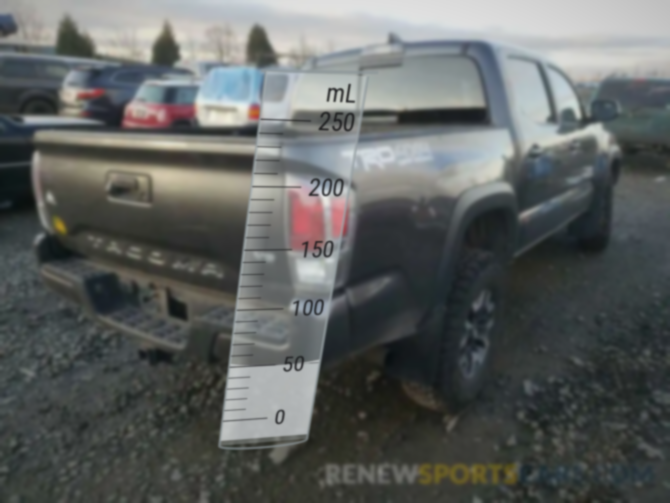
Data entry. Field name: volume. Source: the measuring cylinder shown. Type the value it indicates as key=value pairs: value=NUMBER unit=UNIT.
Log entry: value=50 unit=mL
